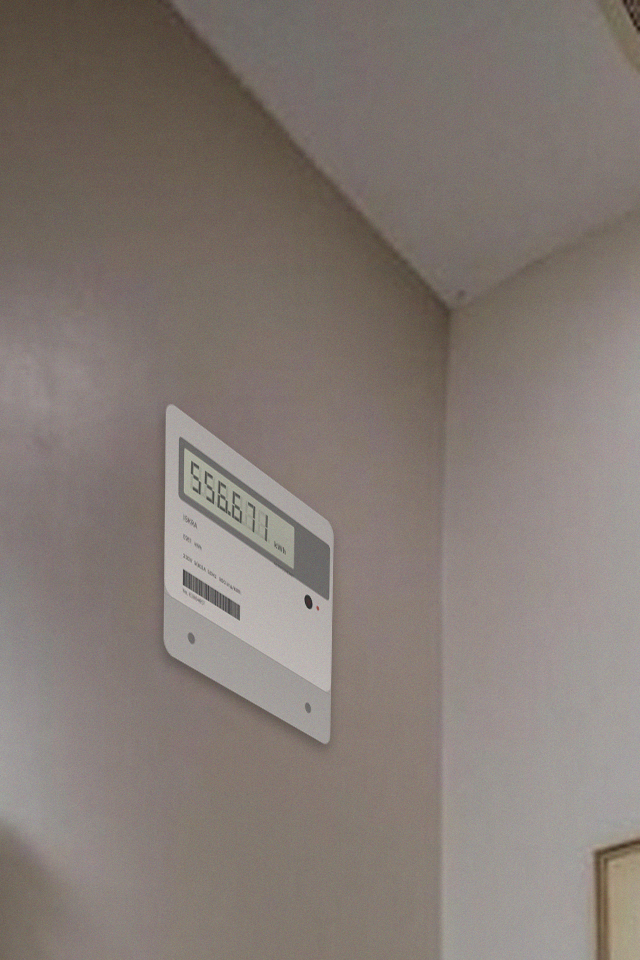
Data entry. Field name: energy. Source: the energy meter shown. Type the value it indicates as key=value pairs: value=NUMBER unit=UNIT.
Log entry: value=556.671 unit=kWh
